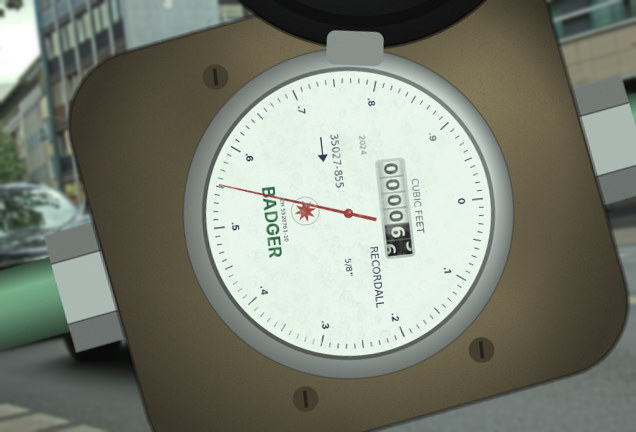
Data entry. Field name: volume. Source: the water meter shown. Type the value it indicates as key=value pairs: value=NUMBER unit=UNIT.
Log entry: value=65.55 unit=ft³
